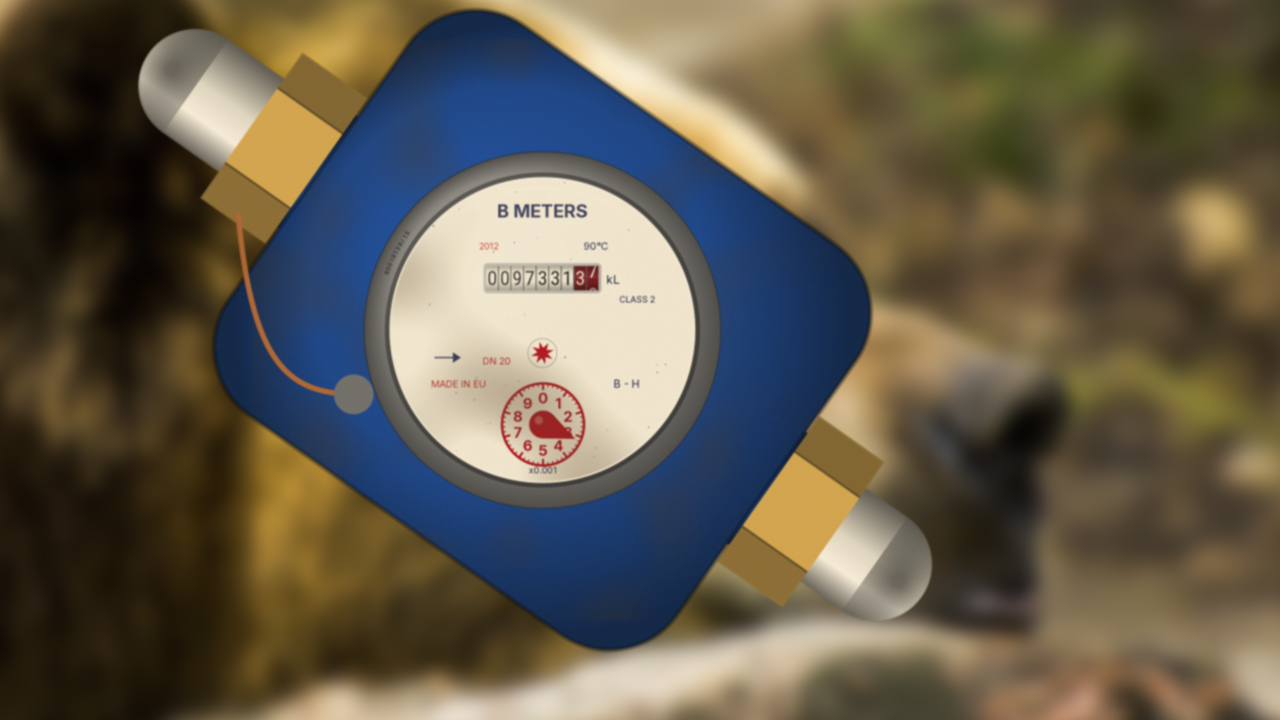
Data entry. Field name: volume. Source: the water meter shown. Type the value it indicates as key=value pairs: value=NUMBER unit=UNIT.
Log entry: value=97331.373 unit=kL
